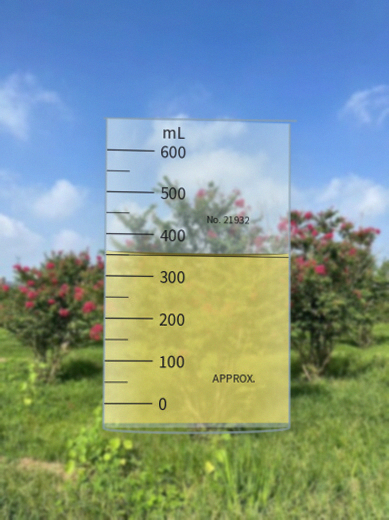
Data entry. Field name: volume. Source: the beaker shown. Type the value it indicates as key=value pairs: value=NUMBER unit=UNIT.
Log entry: value=350 unit=mL
